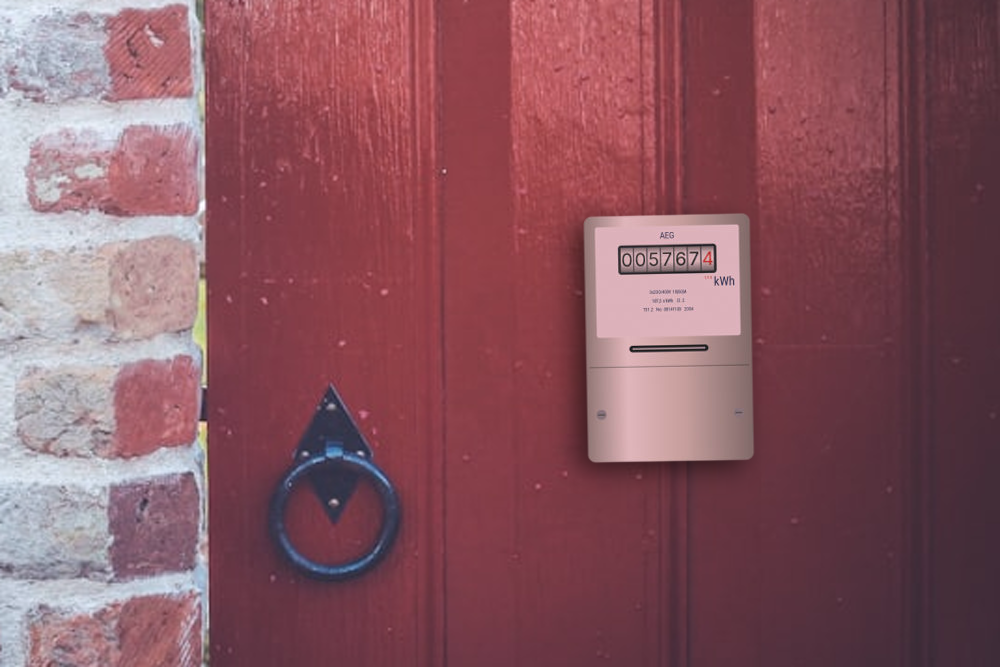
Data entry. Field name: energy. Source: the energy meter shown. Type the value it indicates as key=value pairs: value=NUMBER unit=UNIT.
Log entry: value=5767.4 unit=kWh
